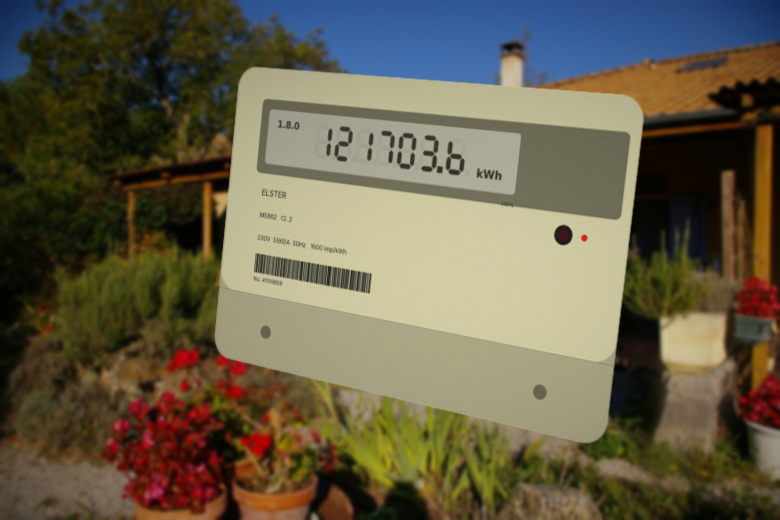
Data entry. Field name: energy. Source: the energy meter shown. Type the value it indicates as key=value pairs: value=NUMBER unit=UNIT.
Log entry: value=121703.6 unit=kWh
